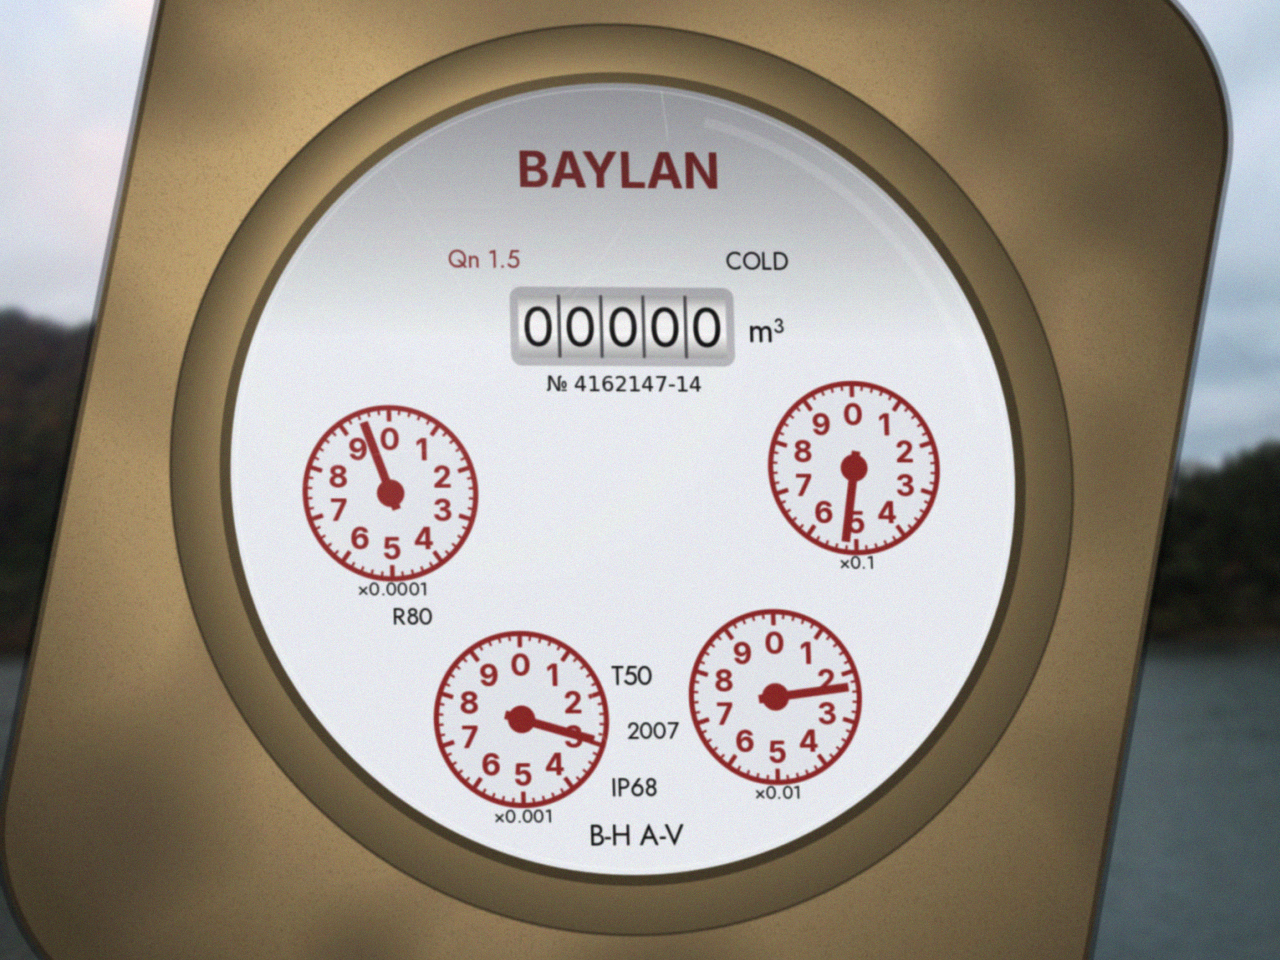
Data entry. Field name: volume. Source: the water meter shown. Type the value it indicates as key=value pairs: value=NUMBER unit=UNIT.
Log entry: value=0.5229 unit=m³
